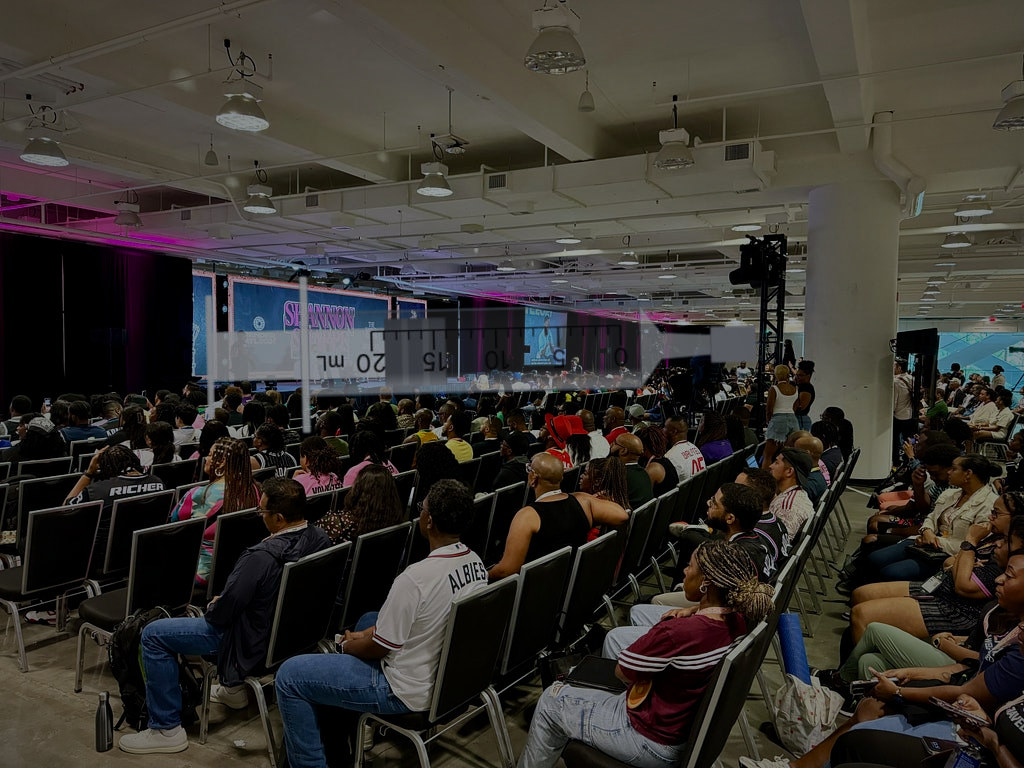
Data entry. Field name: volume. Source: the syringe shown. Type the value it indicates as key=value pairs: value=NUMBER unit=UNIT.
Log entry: value=14 unit=mL
